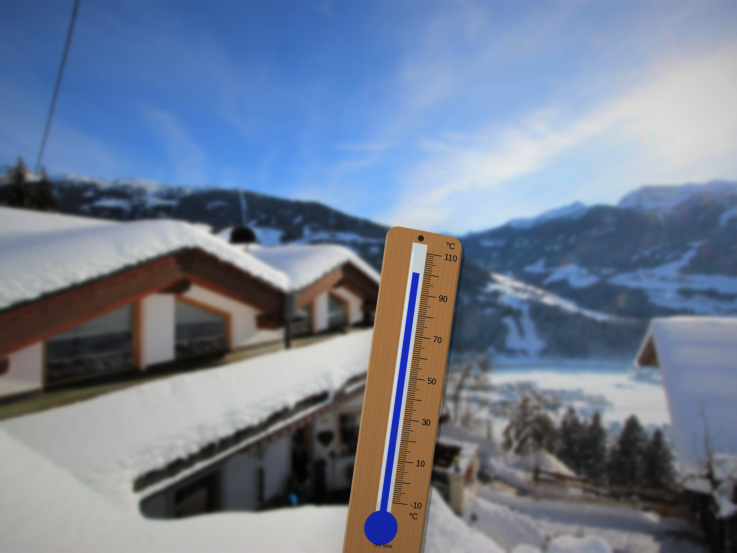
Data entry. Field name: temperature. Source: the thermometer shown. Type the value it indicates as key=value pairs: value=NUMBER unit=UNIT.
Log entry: value=100 unit=°C
